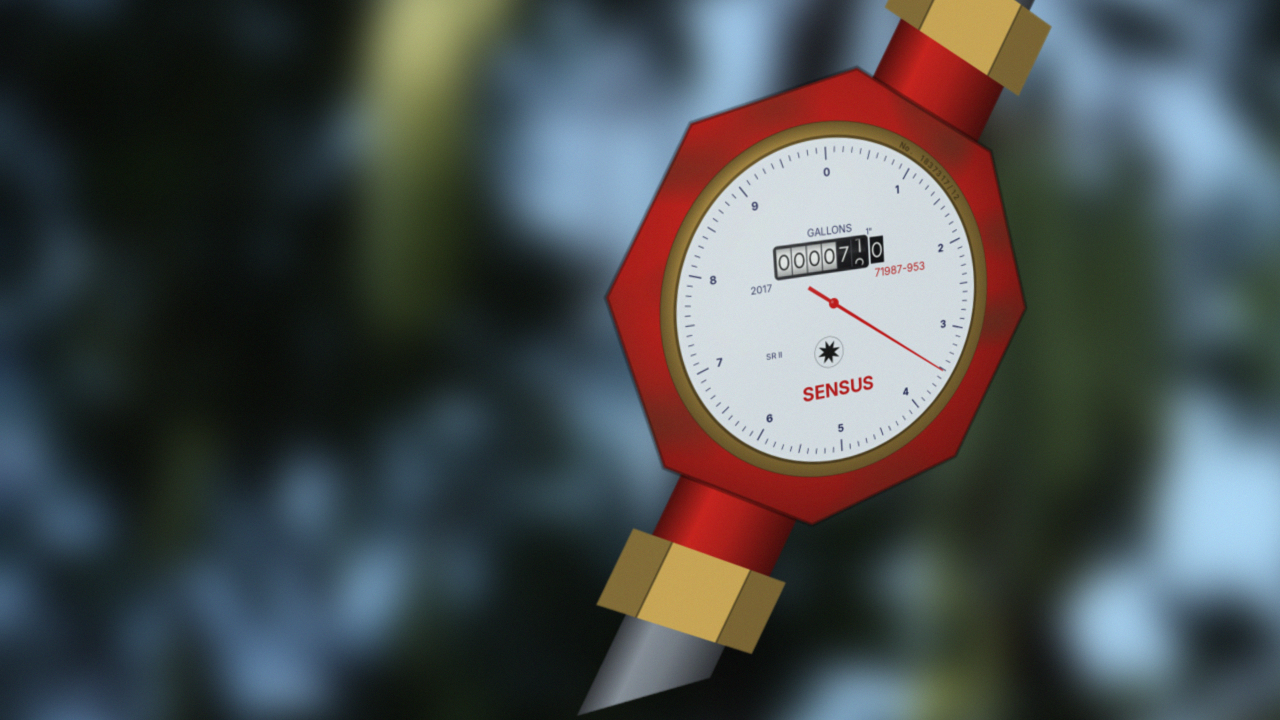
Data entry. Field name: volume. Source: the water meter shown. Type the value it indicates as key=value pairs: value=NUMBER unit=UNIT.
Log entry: value=713.5 unit=gal
